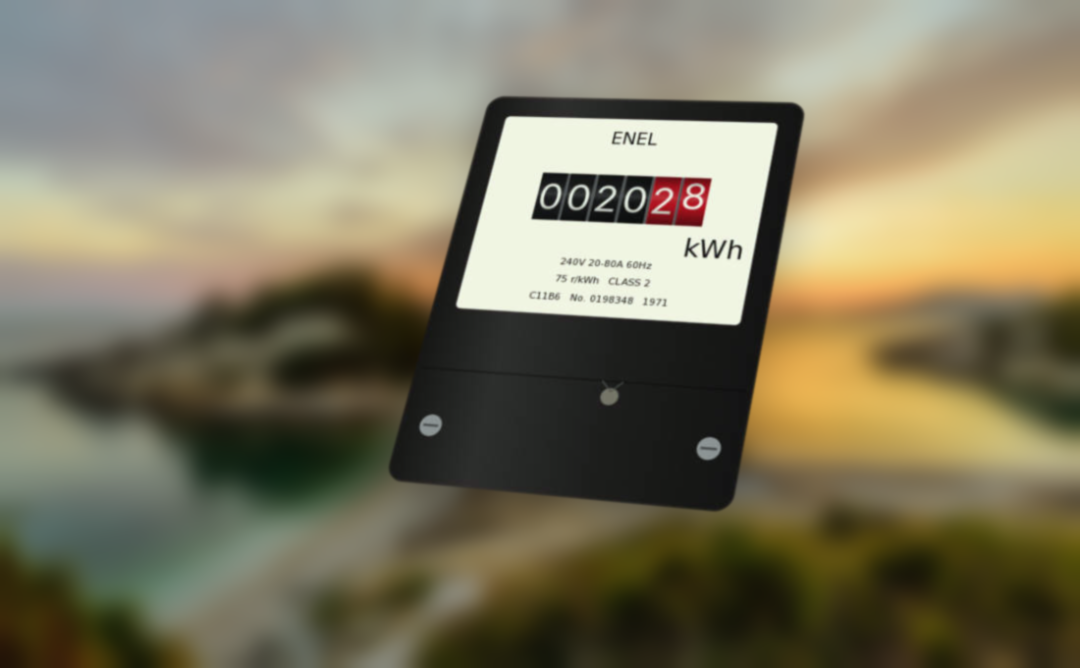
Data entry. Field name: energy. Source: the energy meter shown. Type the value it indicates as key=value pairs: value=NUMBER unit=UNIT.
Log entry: value=20.28 unit=kWh
